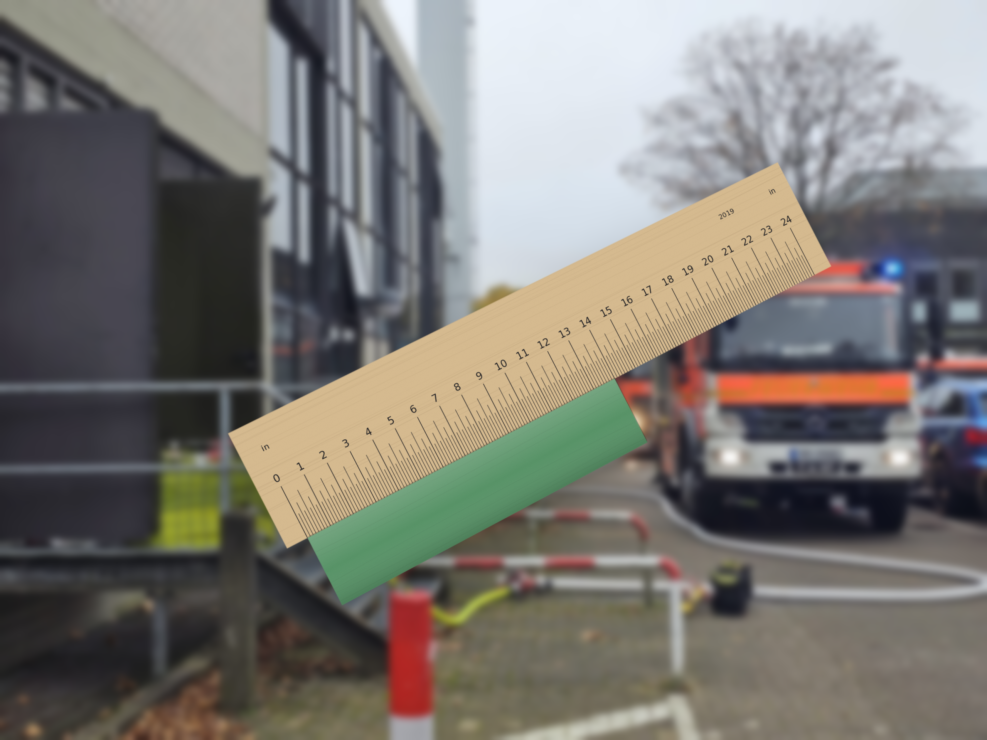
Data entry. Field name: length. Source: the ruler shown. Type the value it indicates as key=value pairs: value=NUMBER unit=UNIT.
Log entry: value=14 unit=in
